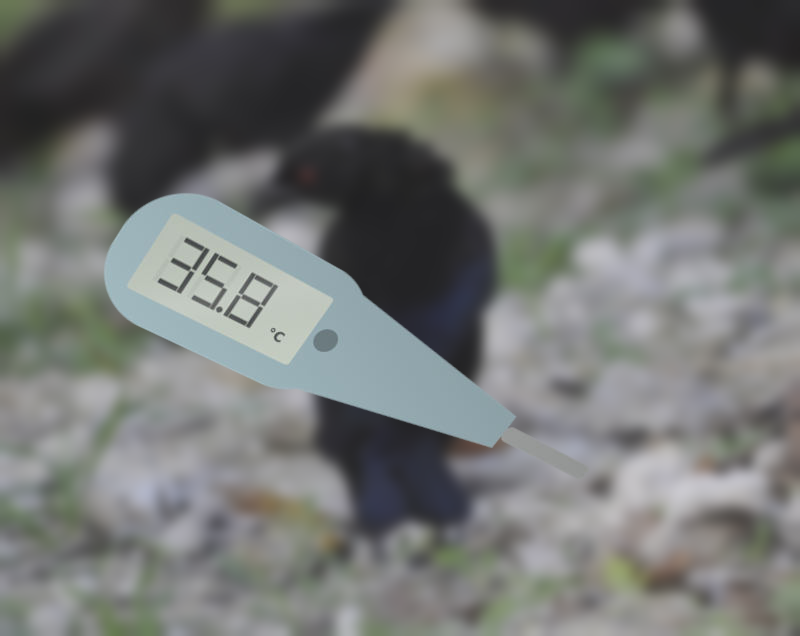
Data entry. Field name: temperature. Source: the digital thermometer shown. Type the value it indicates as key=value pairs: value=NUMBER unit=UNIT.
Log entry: value=35.8 unit=°C
